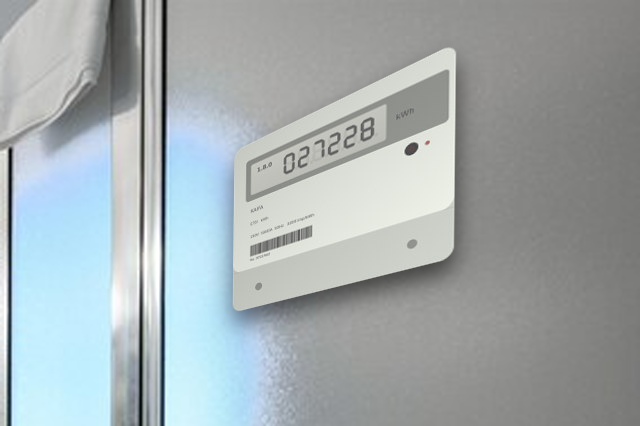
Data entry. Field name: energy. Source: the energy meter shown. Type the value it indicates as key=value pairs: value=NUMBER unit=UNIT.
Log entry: value=27228 unit=kWh
